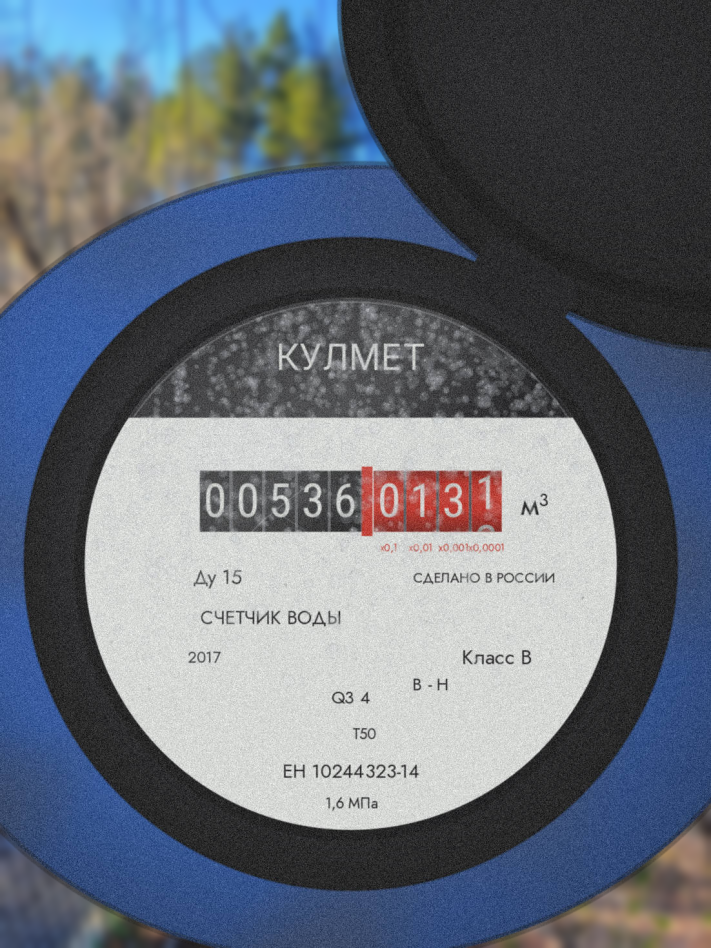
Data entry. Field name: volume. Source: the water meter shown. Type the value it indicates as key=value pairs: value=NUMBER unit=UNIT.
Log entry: value=536.0131 unit=m³
